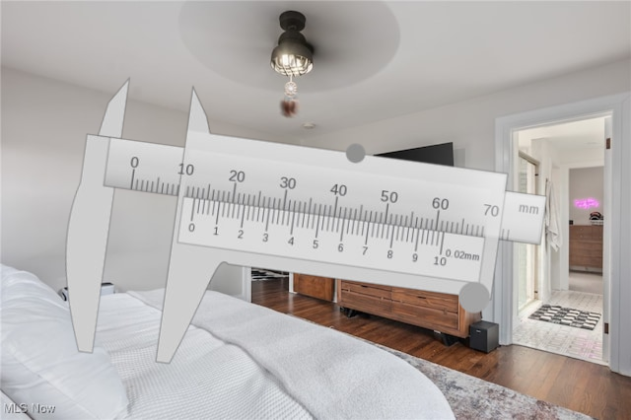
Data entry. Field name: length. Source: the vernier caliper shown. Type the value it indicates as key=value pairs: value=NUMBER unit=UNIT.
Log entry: value=12.5 unit=mm
